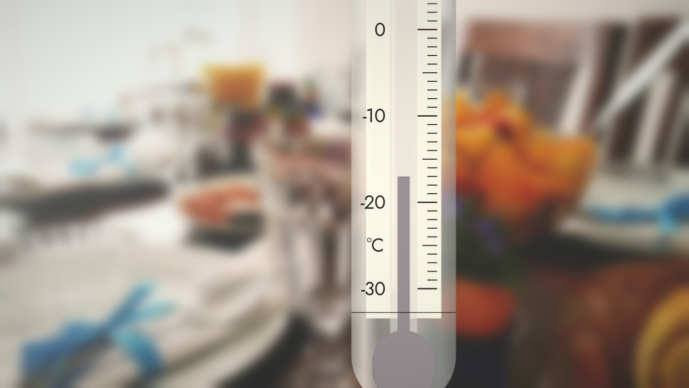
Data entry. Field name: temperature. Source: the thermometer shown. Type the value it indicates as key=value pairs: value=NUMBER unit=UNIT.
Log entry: value=-17 unit=°C
